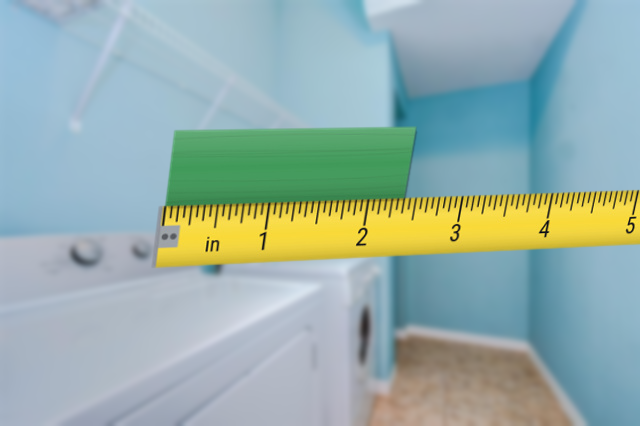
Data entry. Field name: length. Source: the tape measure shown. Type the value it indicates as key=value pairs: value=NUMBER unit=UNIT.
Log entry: value=2.375 unit=in
